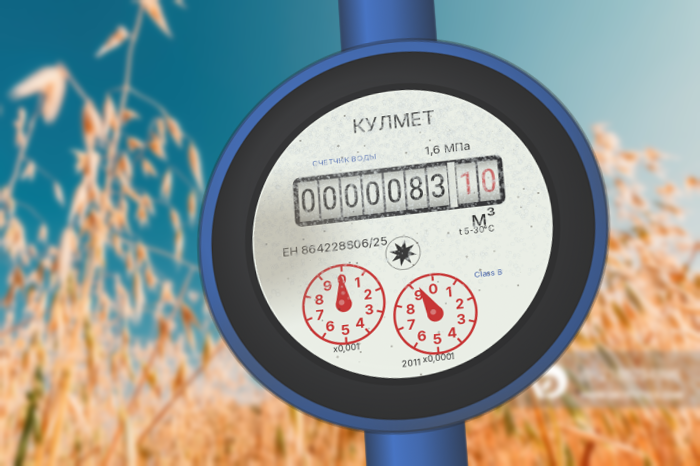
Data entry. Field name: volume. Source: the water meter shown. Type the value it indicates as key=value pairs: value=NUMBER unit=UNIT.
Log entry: value=83.0999 unit=m³
